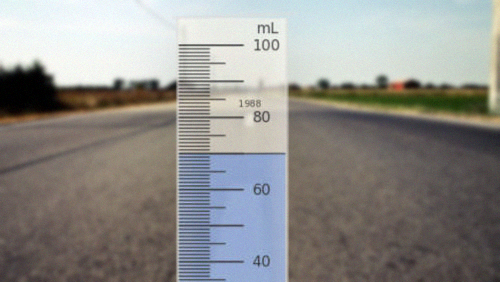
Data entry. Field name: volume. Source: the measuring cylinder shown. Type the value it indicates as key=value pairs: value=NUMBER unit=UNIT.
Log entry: value=70 unit=mL
